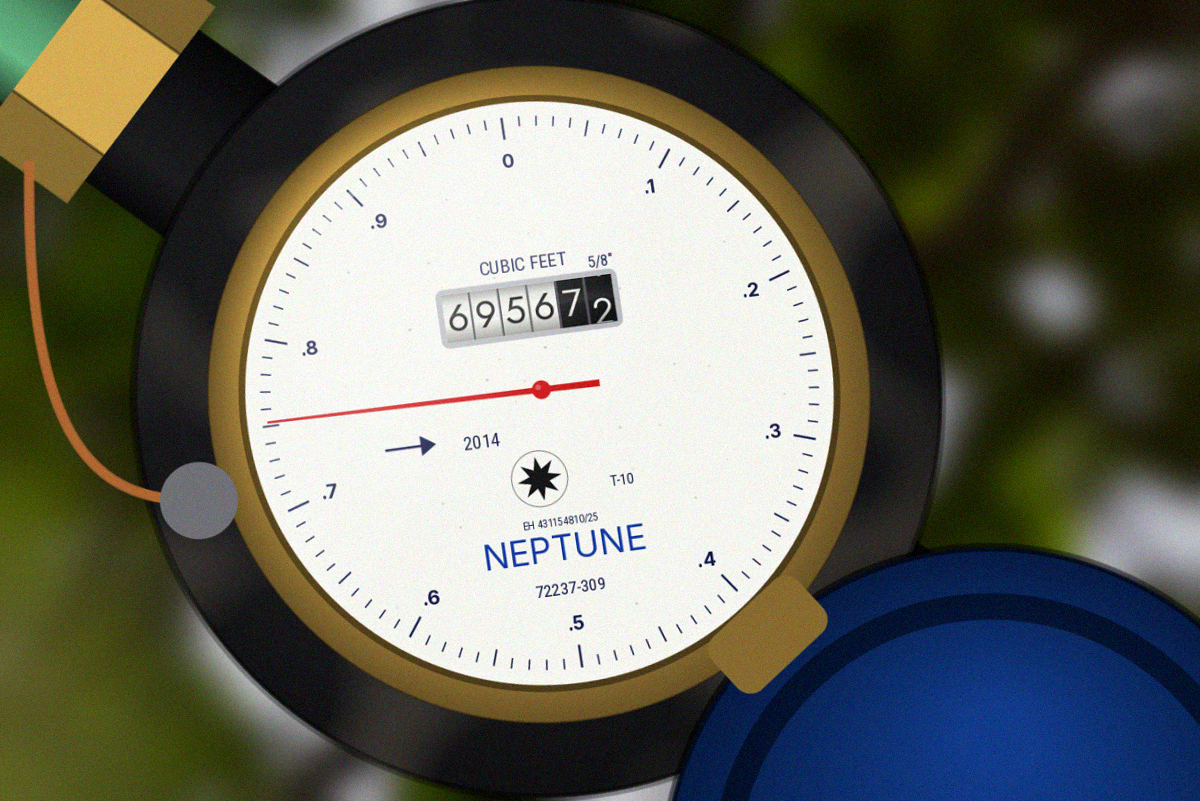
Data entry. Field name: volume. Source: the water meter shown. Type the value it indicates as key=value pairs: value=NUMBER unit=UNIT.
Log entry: value=695671.75 unit=ft³
